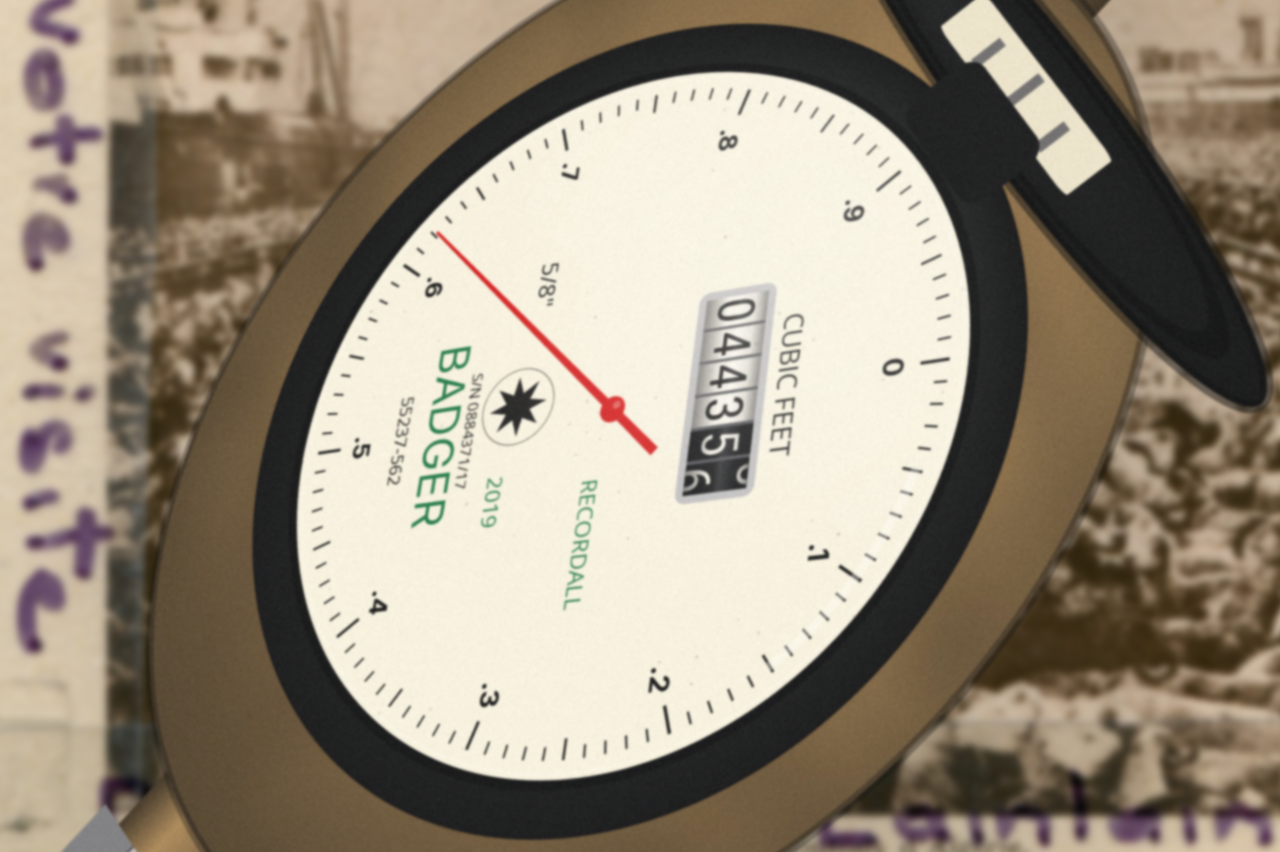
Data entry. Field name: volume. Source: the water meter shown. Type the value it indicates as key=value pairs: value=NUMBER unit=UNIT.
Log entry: value=44355.62 unit=ft³
